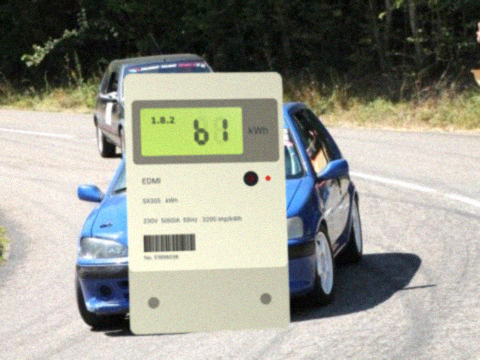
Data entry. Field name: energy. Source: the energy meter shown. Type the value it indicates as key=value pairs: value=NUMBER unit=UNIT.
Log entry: value=61 unit=kWh
